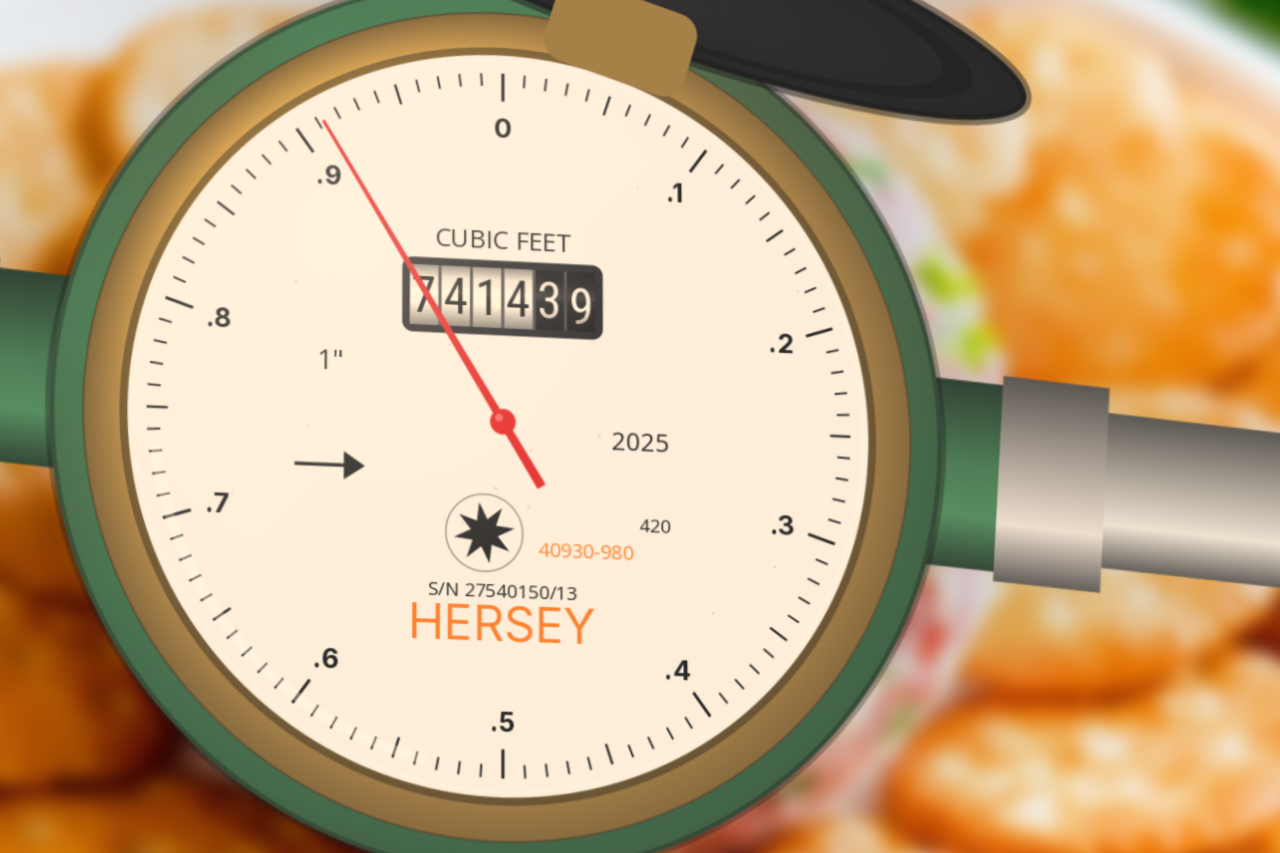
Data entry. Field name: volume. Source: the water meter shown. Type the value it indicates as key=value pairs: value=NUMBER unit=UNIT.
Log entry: value=741438.91 unit=ft³
